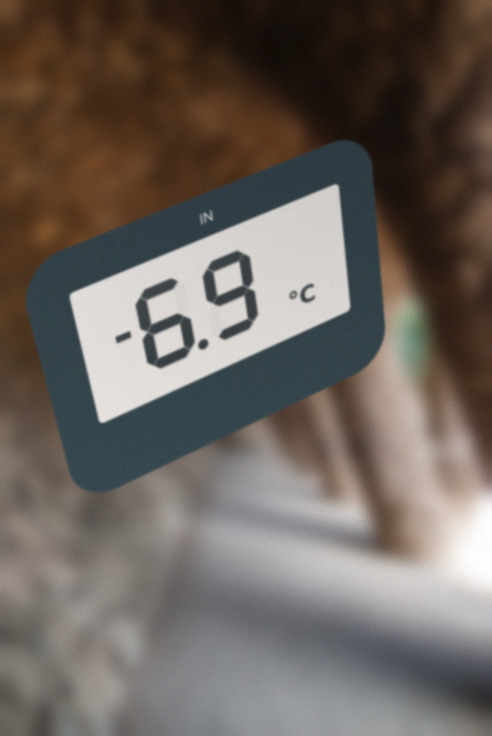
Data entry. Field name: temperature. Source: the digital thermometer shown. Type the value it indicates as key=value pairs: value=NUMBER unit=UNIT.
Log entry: value=-6.9 unit=°C
